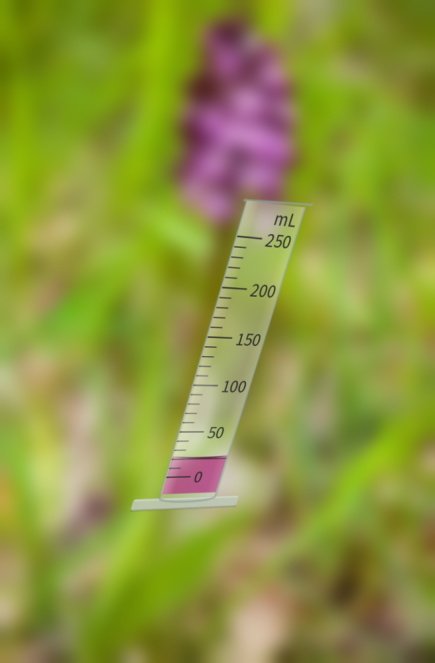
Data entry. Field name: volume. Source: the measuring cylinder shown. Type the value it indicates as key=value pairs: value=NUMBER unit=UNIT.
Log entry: value=20 unit=mL
